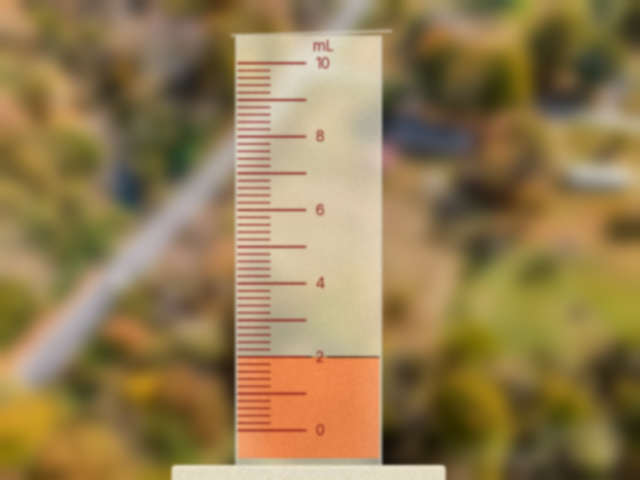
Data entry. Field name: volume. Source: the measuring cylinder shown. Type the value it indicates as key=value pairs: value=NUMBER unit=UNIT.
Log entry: value=2 unit=mL
